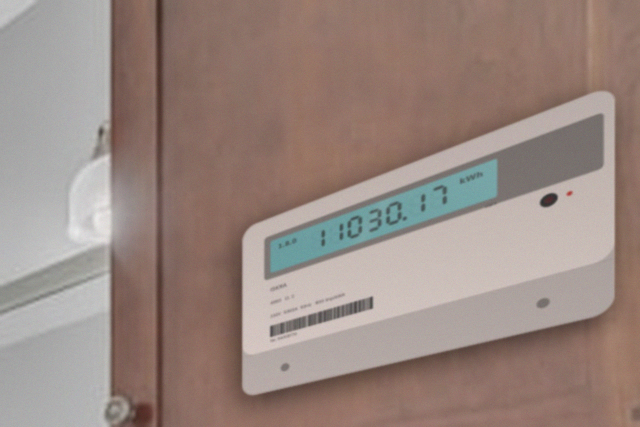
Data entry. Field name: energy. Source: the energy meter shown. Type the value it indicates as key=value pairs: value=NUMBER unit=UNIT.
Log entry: value=11030.17 unit=kWh
